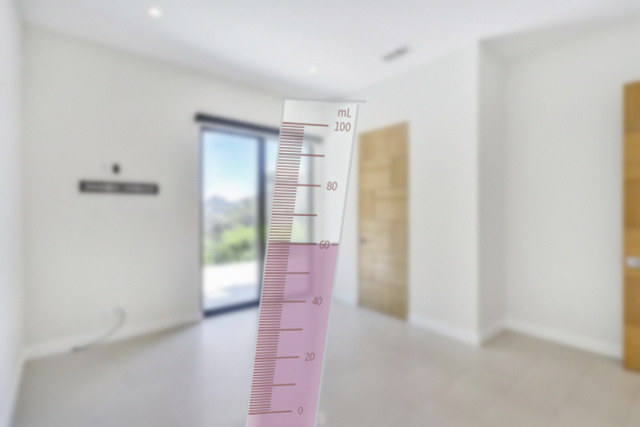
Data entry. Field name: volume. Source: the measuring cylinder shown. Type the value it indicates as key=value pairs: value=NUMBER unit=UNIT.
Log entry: value=60 unit=mL
